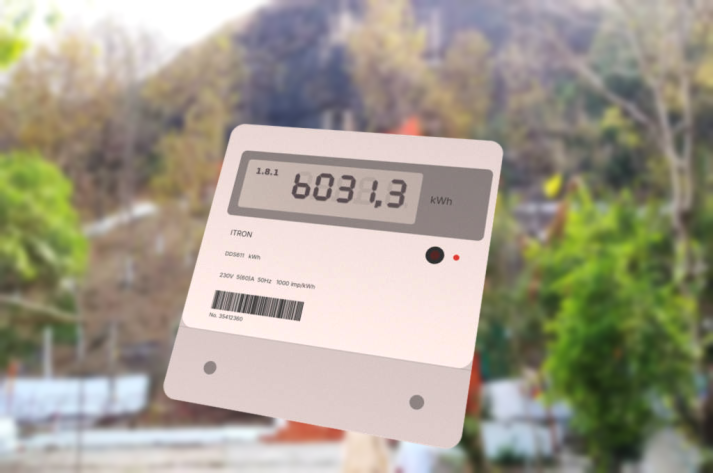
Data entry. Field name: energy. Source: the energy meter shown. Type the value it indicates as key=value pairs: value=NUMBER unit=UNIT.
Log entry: value=6031.3 unit=kWh
